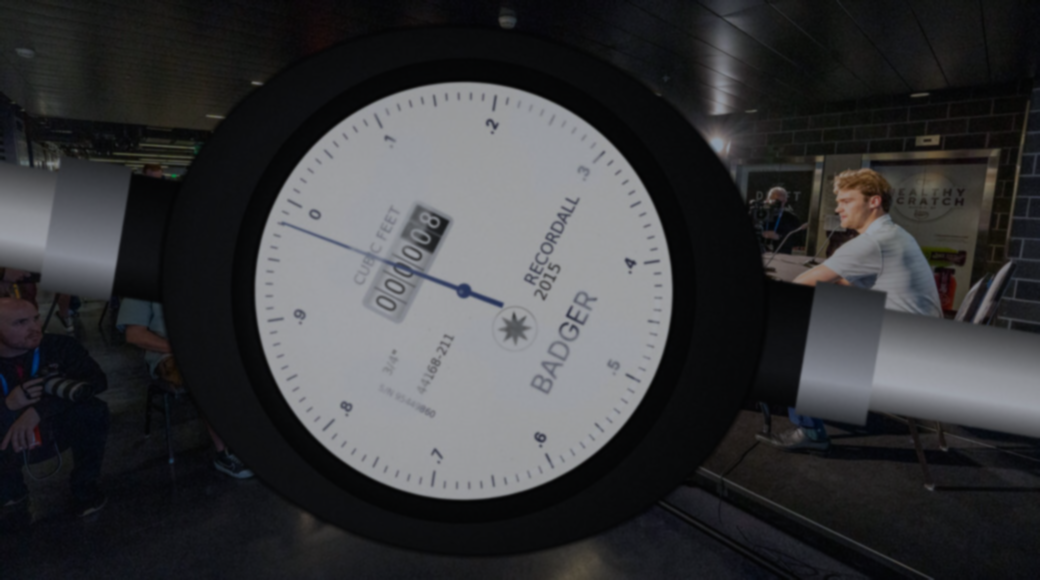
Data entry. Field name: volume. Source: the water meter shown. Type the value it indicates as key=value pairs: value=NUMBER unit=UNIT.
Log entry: value=7.98 unit=ft³
